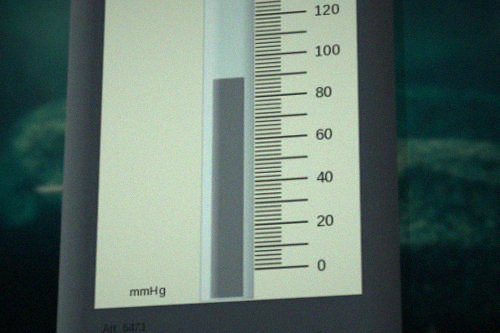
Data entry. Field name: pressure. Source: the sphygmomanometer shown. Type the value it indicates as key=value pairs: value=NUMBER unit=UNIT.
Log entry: value=90 unit=mmHg
